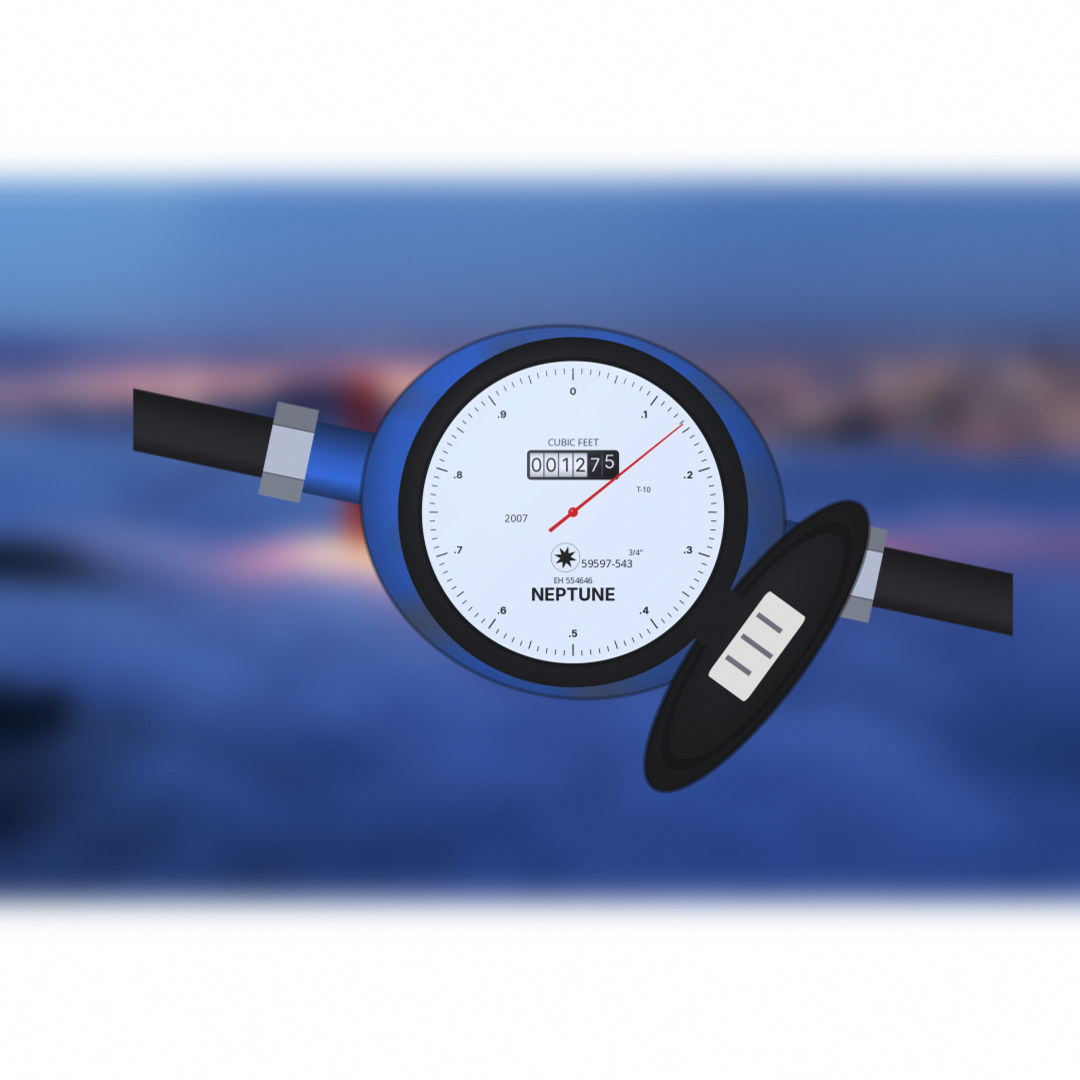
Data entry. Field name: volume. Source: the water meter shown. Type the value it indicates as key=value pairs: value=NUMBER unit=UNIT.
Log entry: value=1275.14 unit=ft³
